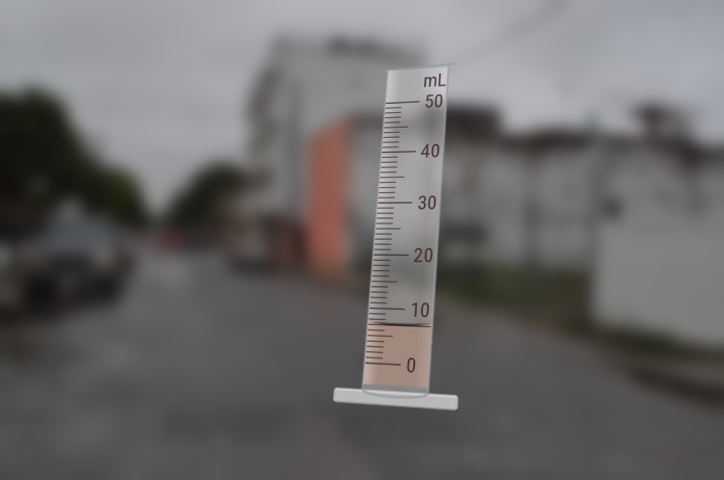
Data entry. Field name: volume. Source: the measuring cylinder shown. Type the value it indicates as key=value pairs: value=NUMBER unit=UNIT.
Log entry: value=7 unit=mL
